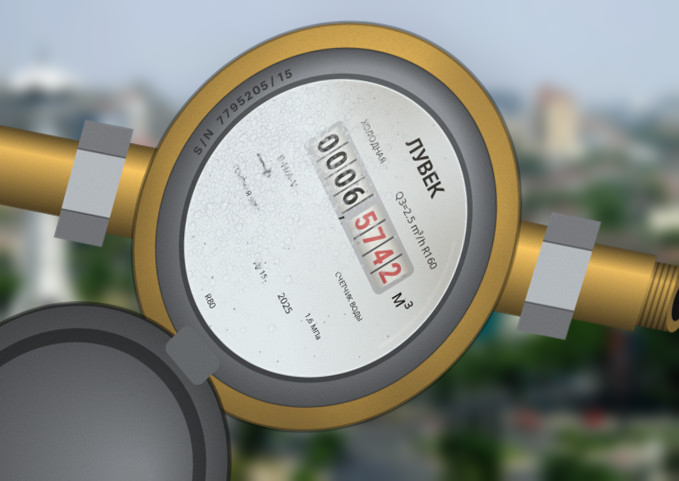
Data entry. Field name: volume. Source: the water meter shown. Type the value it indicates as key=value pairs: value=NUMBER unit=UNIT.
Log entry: value=6.5742 unit=m³
